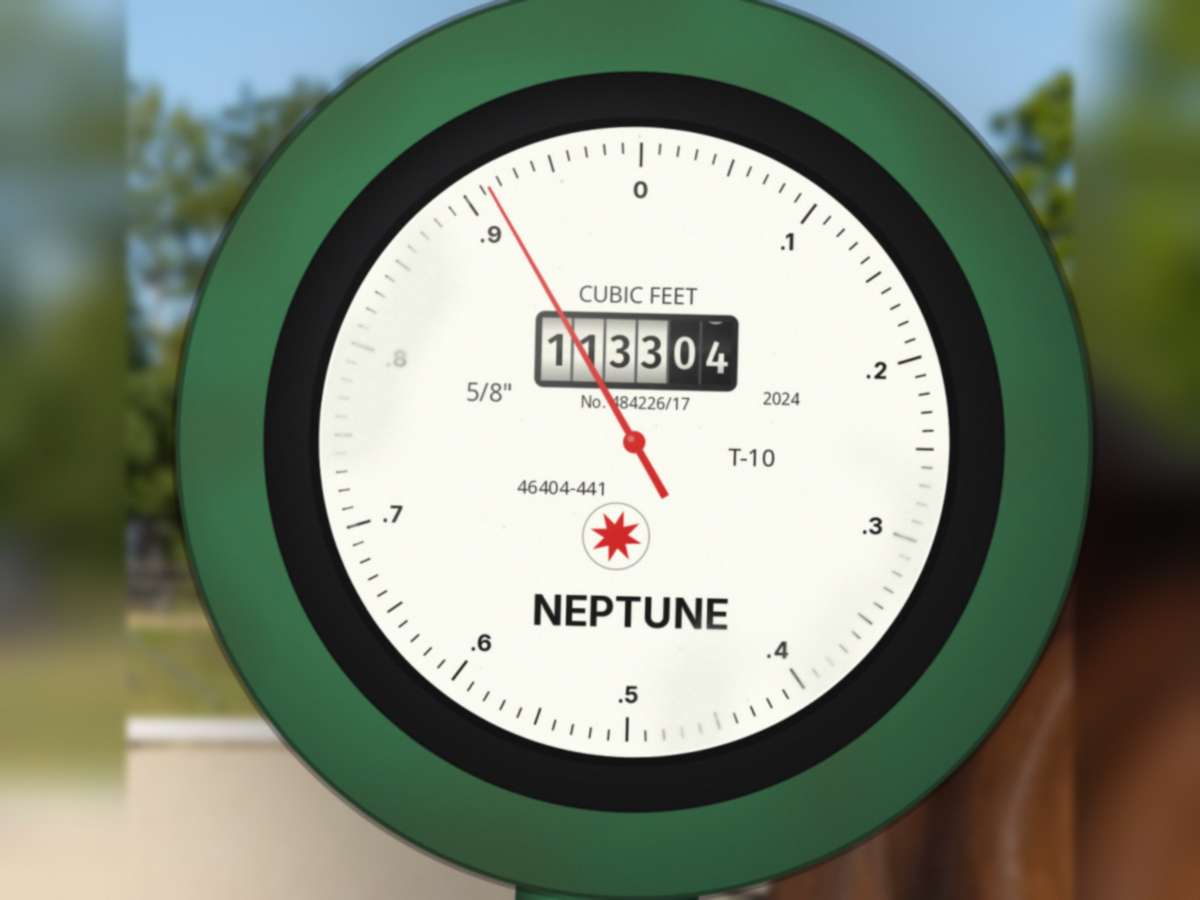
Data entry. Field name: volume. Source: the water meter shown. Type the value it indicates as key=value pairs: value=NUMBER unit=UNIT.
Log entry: value=113303.91 unit=ft³
